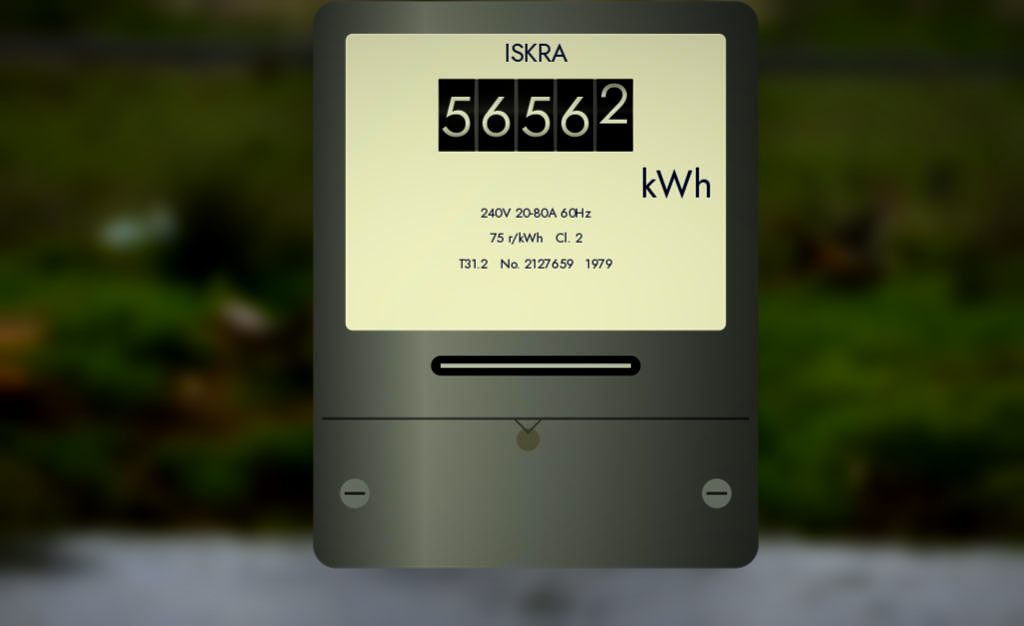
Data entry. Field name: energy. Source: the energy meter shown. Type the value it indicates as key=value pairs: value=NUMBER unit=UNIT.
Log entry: value=56562 unit=kWh
